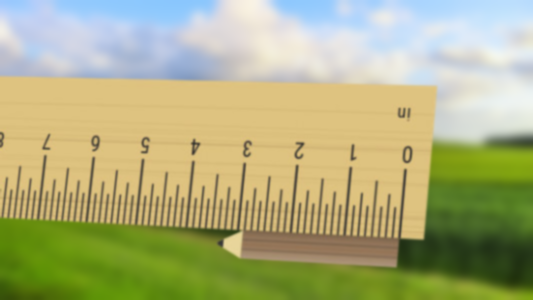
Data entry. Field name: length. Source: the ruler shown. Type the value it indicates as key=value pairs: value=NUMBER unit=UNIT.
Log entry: value=3.375 unit=in
